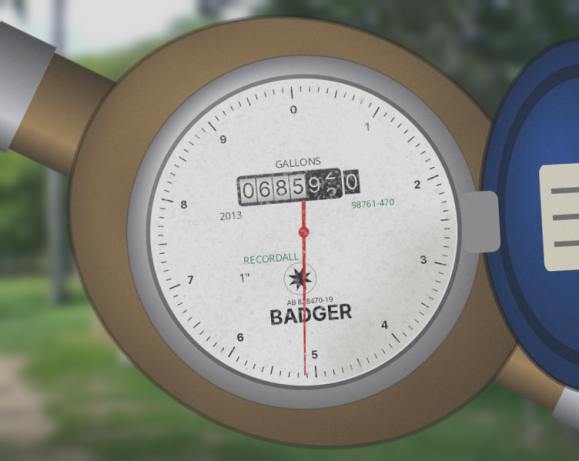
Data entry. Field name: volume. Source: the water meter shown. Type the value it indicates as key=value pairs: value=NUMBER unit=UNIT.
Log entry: value=685925.1 unit=gal
